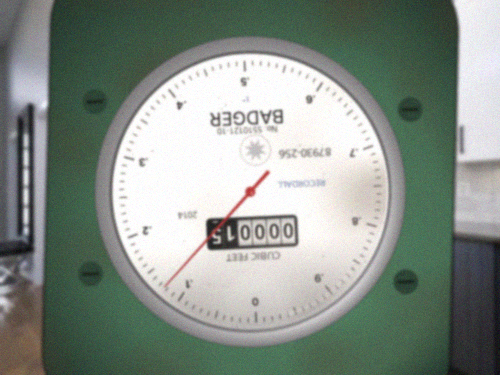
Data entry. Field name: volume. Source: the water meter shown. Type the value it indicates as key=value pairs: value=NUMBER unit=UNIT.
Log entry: value=15.12 unit=ft³
